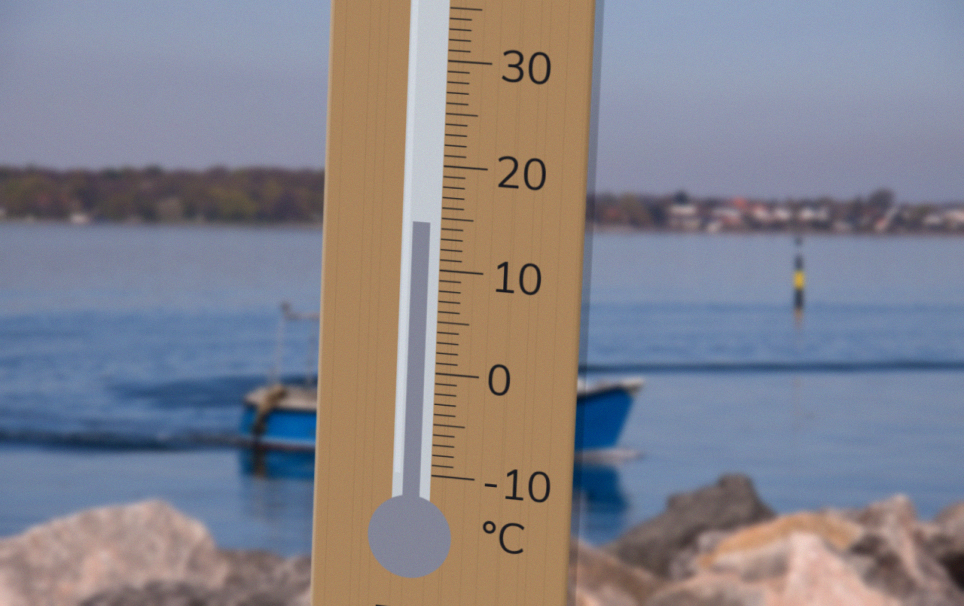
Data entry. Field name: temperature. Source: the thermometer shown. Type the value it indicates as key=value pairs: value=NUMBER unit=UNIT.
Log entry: value=14.5 unit=°C
